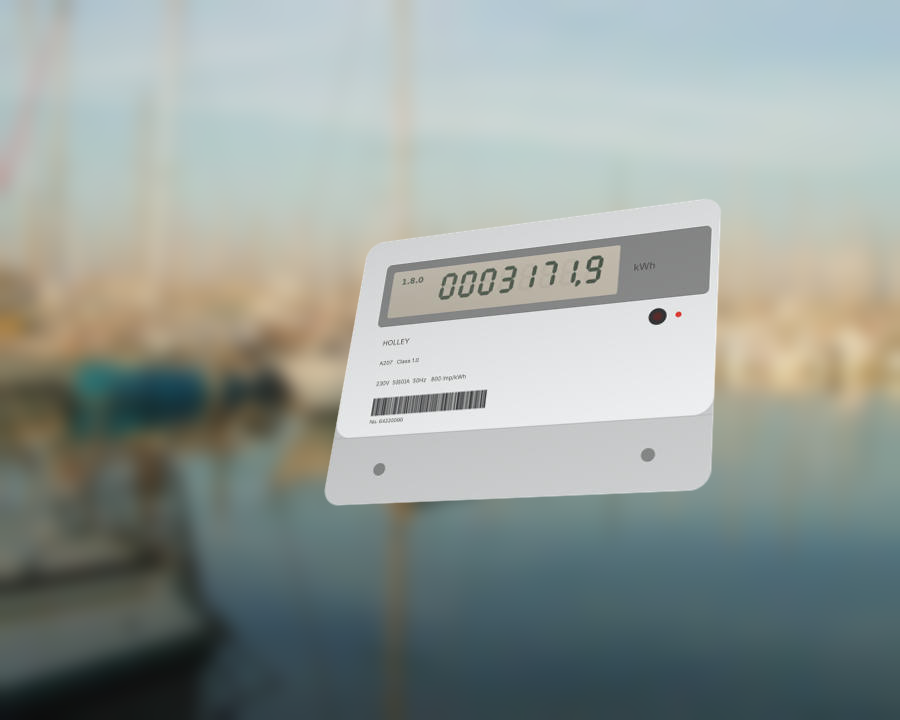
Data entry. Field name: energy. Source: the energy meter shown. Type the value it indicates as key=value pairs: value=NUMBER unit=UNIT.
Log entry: value=3171.9 unit=kWh
